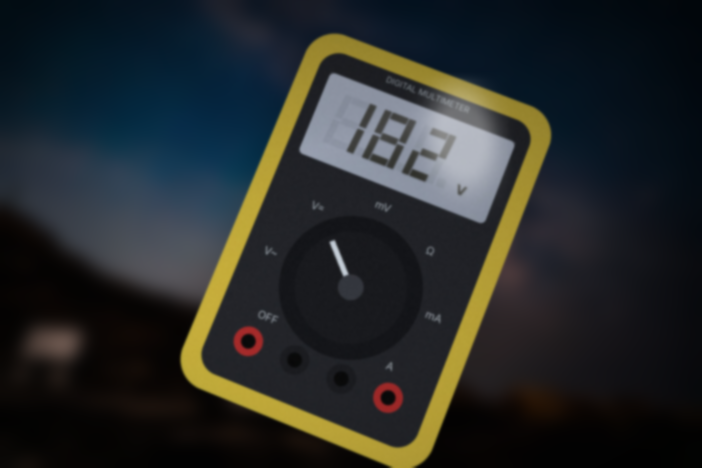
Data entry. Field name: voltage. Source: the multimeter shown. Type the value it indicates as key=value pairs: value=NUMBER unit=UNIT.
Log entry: value=182 unit=V
